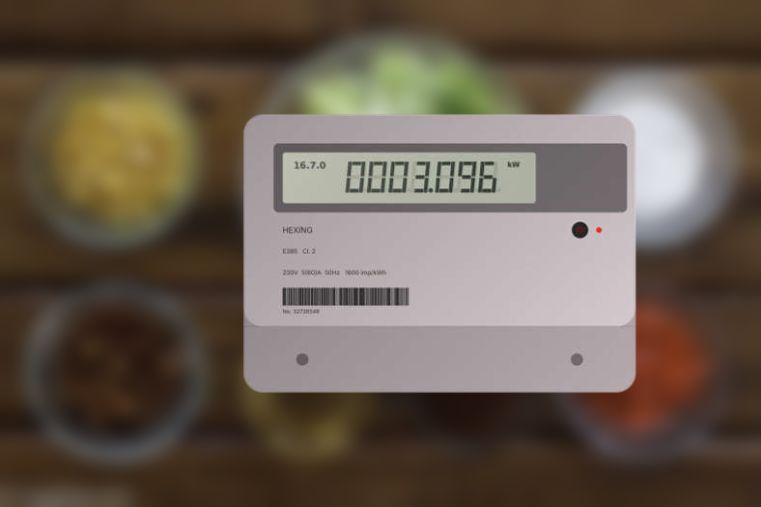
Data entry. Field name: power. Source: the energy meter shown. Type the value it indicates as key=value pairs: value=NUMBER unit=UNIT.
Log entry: value=3.096 unit=kW
